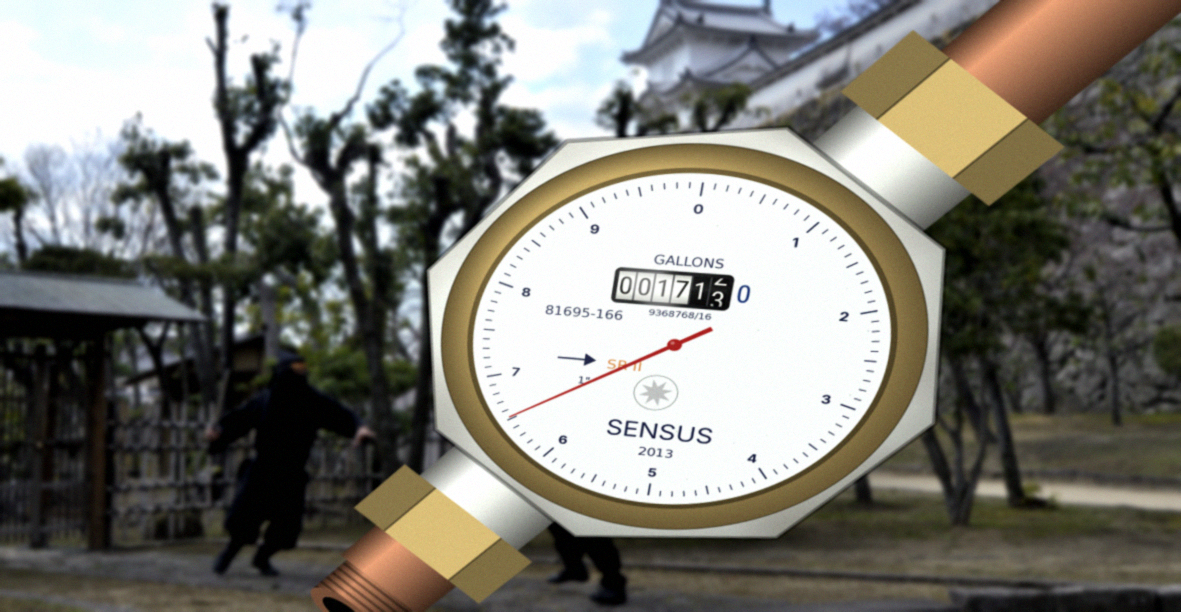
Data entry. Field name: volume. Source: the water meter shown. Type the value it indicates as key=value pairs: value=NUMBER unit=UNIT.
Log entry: value=17126.5 unit=gal
